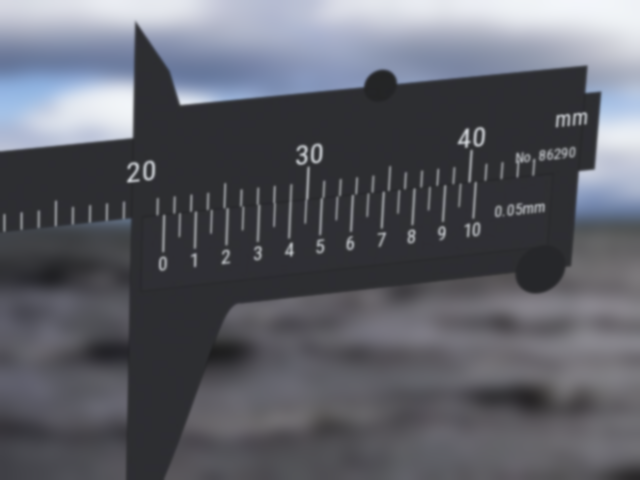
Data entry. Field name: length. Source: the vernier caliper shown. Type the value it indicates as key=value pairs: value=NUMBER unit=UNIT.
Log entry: value=21.4 unit=mm
